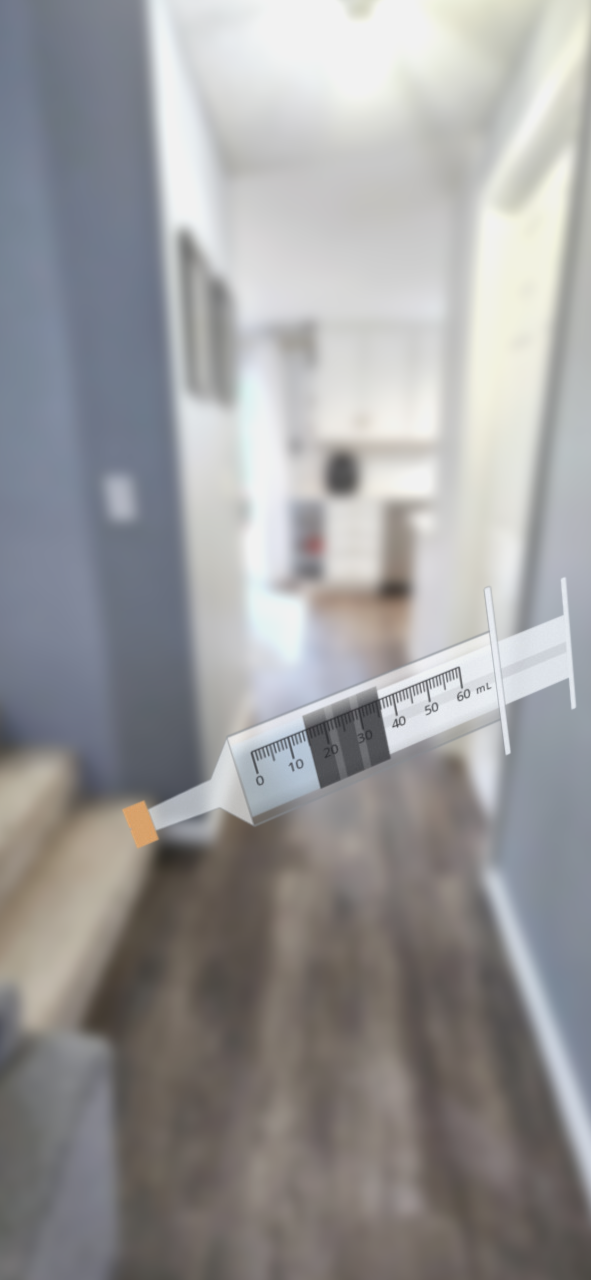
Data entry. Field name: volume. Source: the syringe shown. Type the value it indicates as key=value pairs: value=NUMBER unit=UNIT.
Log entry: value=15 unit=mL
